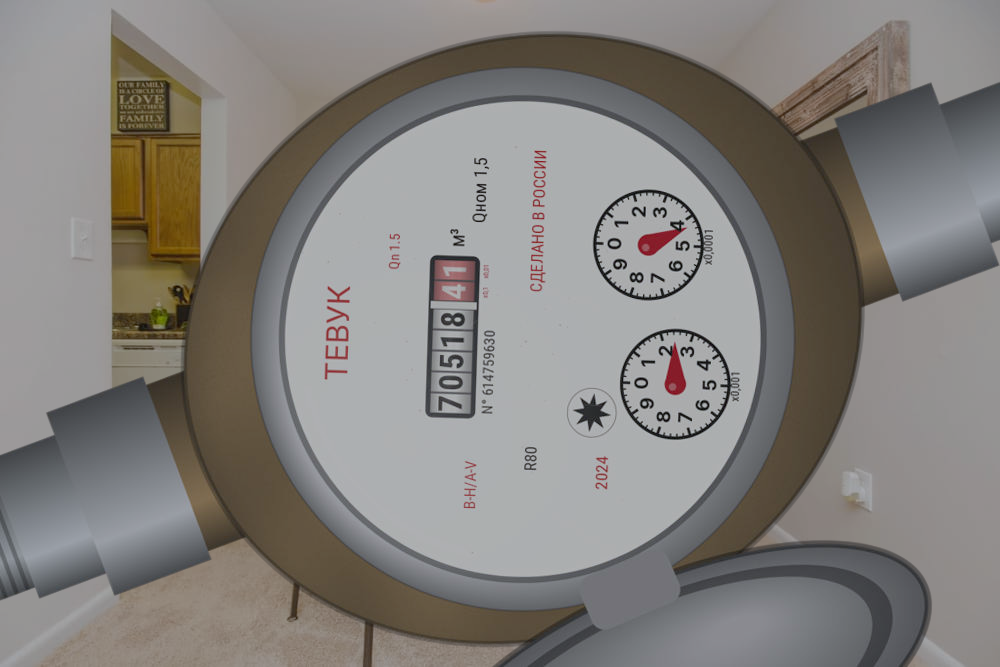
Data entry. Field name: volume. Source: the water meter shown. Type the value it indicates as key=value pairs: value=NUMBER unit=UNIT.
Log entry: value=70518.4124 unit=m³
